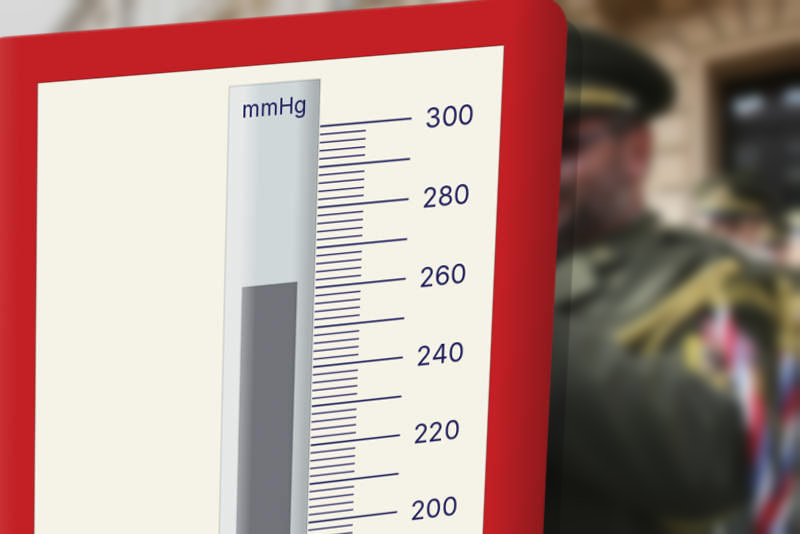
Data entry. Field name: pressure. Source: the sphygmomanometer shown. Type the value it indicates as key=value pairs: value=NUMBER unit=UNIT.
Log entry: value=262 unit=mmHg
